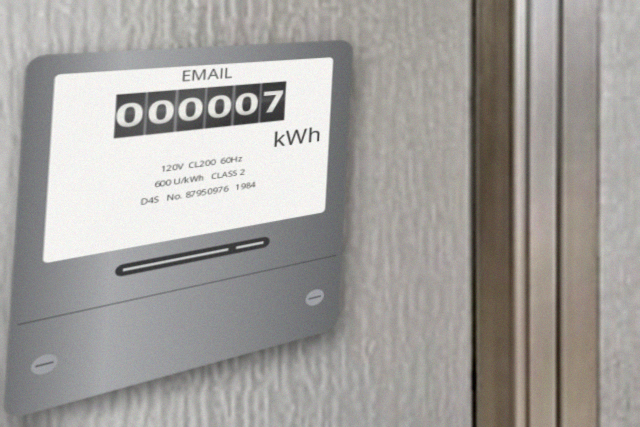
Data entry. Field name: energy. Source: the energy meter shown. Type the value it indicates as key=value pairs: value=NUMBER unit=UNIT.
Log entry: value=7 unit=kWh
